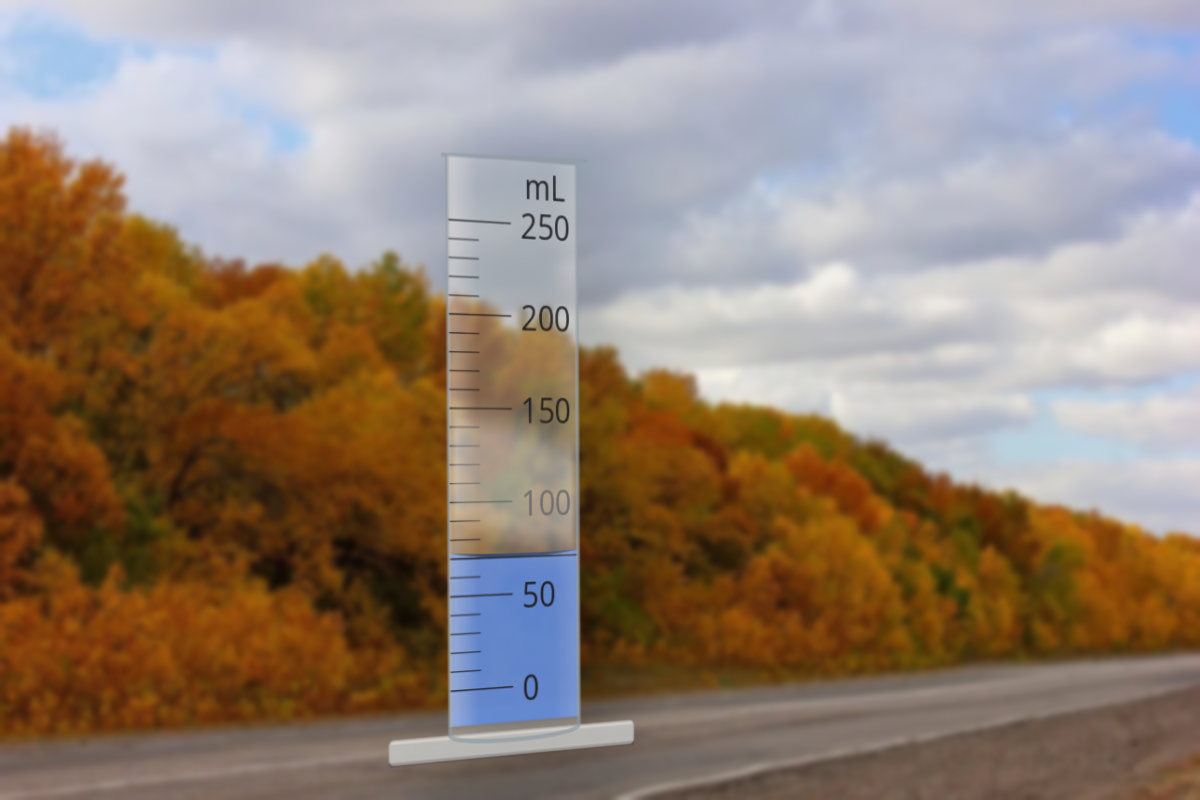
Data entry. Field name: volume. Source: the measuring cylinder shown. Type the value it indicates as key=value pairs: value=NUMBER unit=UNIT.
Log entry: value=70 unit=mL
